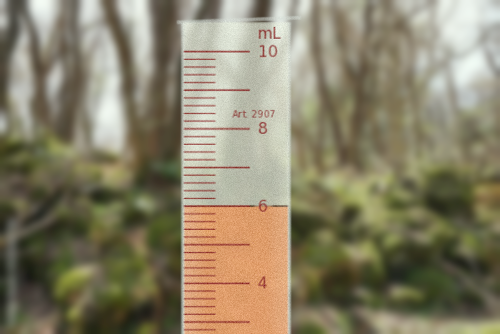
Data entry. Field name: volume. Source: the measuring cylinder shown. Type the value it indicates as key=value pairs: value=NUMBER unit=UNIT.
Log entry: value=6 unit=mL
